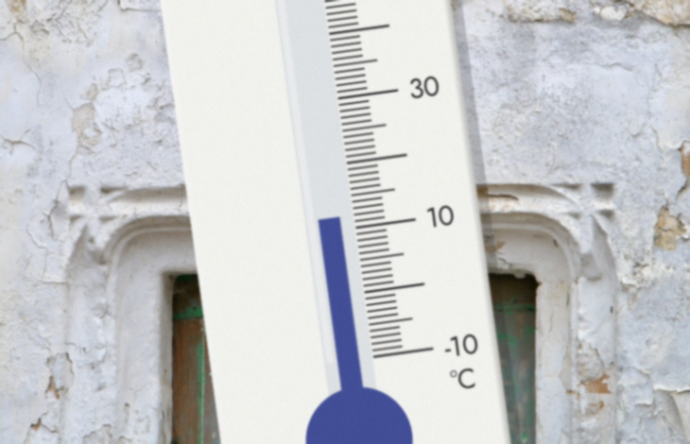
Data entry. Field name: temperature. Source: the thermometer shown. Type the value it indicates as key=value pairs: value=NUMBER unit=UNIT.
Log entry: value=12 unit=°C
